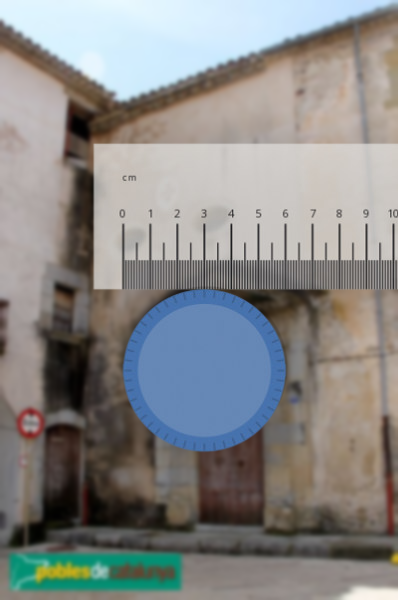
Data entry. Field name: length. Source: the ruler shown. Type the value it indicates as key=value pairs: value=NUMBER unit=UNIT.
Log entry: value=6 unit=cm
